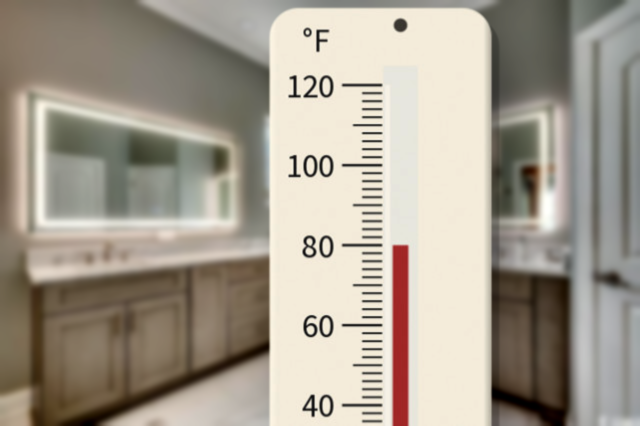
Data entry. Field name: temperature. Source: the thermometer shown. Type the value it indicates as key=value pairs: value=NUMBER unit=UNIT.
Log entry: value=80 unit=°F
